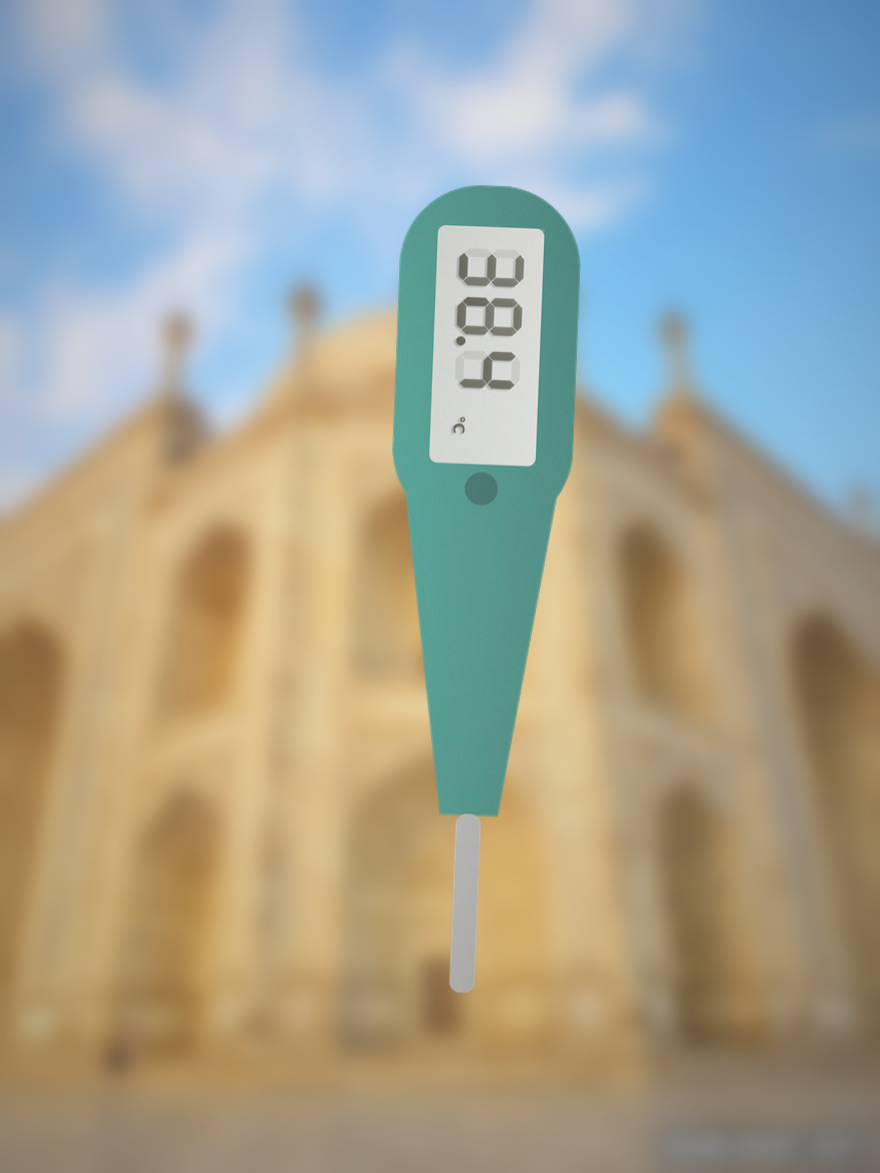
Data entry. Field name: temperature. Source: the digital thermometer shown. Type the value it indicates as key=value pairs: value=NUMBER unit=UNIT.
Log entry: value=38.4 unit=°C
